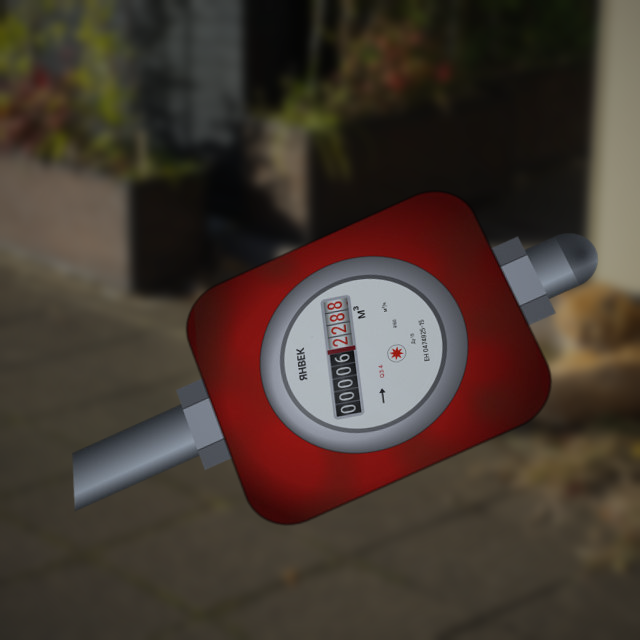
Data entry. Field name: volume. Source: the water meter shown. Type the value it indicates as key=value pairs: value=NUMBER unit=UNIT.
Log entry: value=6.2288 unit=m³
